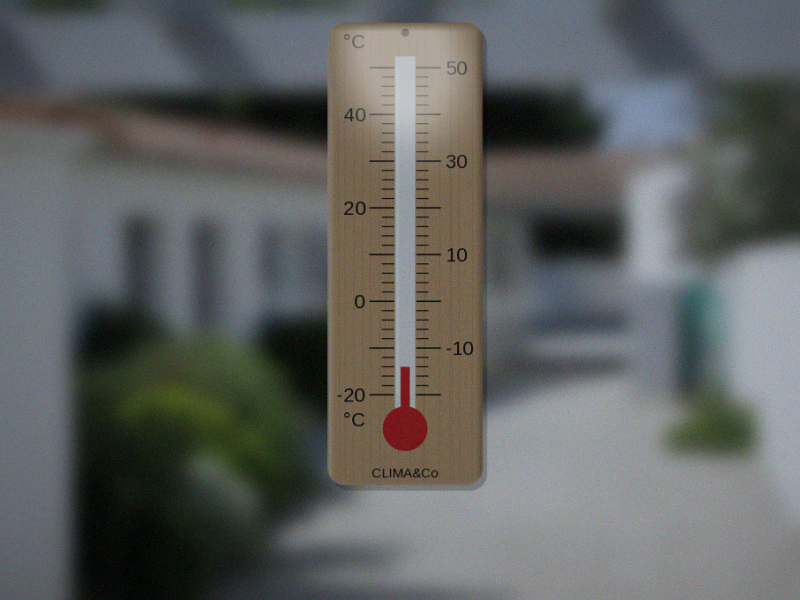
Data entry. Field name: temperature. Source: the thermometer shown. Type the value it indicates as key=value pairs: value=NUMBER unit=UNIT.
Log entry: value=-14 unit=°C
